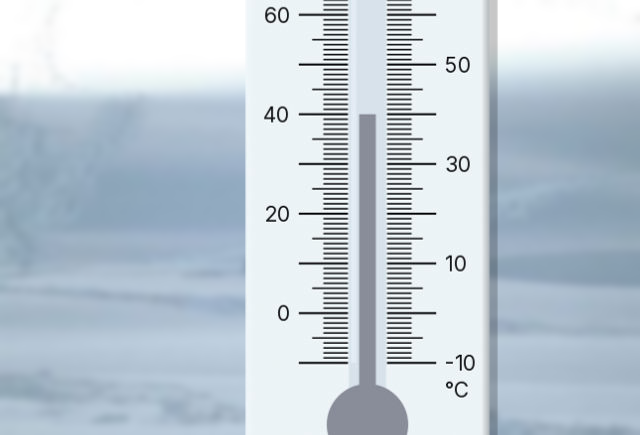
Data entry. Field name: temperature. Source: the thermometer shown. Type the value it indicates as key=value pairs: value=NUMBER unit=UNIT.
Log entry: value=40 unit=°C
